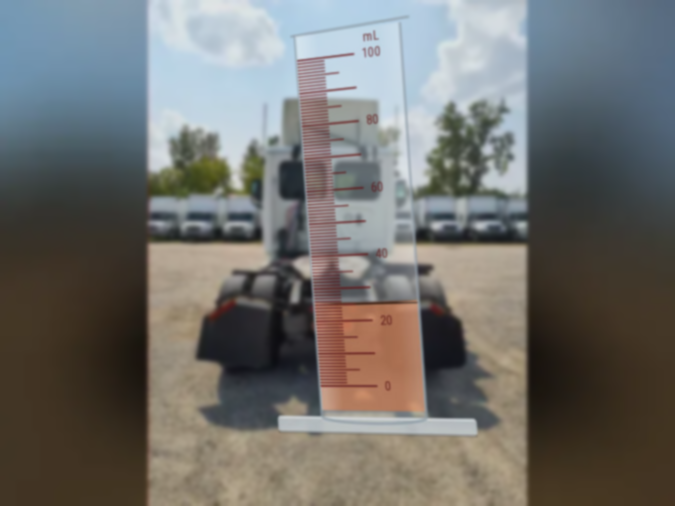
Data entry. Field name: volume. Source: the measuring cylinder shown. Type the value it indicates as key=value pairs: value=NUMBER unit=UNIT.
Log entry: value=25 unit=mL
